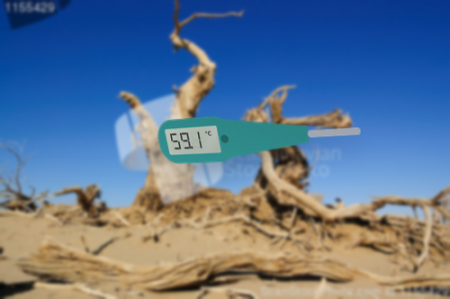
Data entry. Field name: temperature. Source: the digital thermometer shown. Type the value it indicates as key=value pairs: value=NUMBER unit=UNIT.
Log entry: value=59.1 unit=°C
